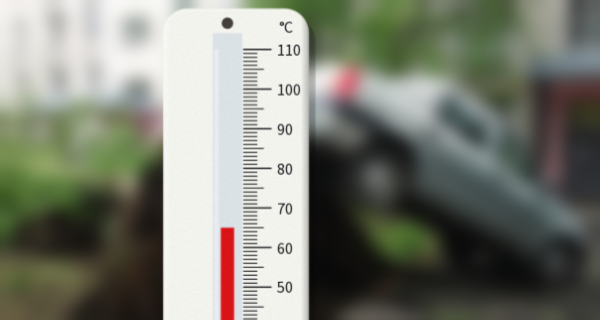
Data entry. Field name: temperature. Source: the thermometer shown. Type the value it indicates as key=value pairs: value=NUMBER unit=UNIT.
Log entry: value=65 unit=°C
